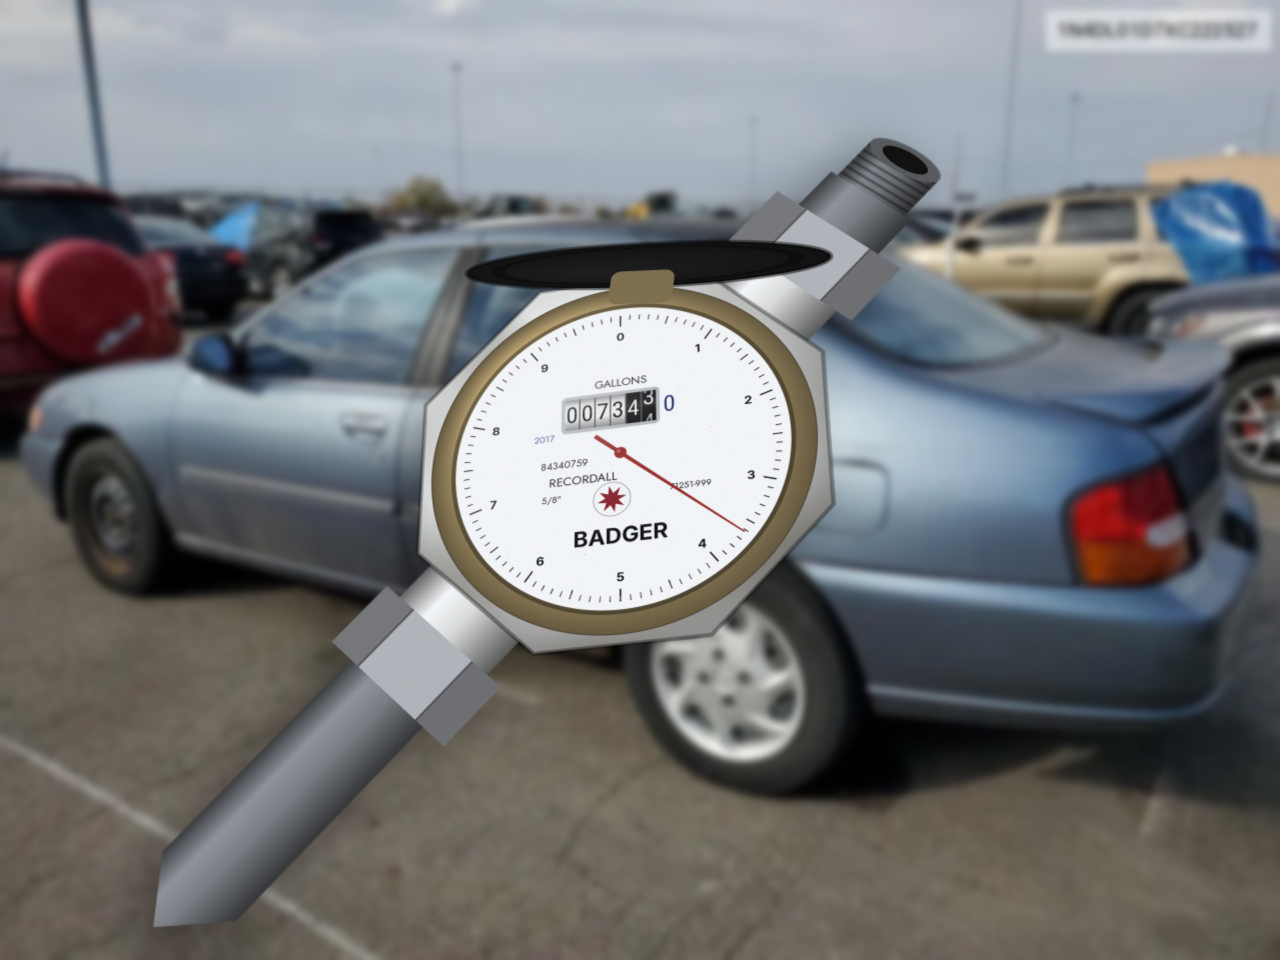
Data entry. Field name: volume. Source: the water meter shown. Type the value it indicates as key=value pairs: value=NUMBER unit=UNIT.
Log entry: value=73433.6 unit=gal
